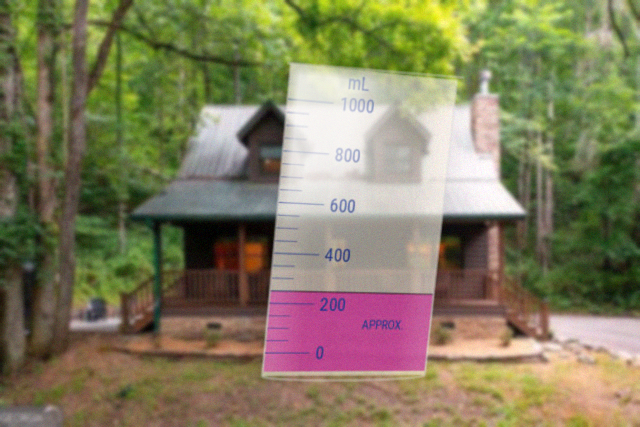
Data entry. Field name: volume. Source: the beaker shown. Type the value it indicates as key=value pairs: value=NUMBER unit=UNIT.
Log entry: value=250 unit=mL
